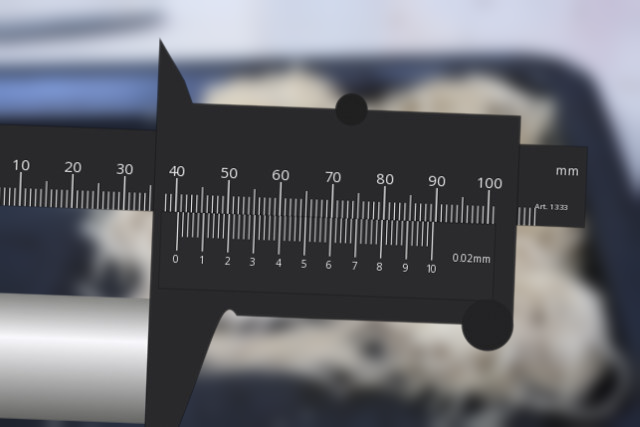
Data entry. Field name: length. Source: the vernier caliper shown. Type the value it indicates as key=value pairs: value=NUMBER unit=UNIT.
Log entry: value=40.5 unit=mm
